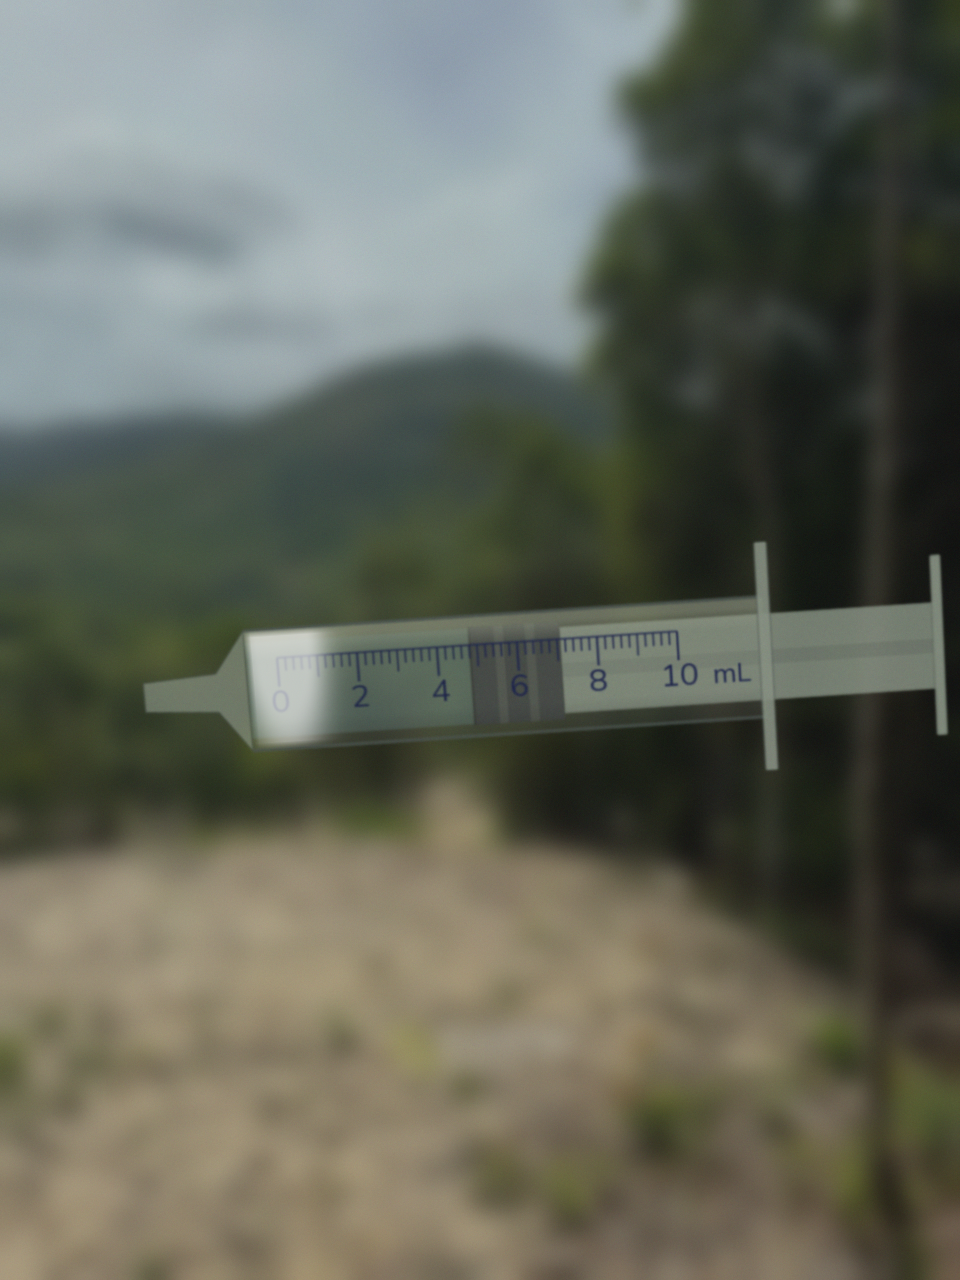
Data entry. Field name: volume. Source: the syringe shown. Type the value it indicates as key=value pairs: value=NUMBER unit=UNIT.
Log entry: value=4.8 unit=mL
